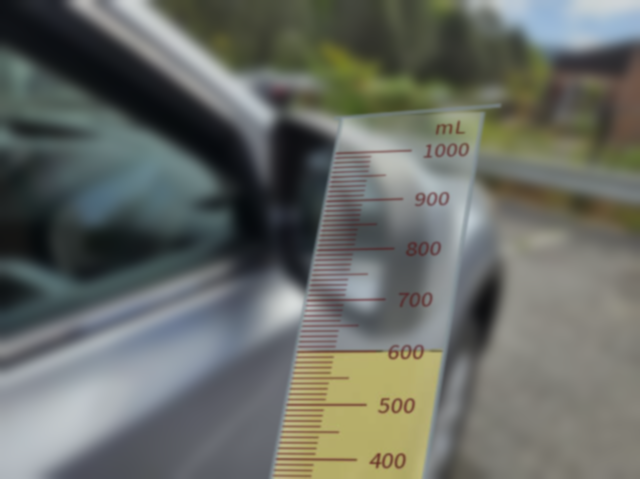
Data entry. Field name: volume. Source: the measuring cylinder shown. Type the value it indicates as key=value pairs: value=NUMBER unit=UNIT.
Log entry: value=600 unit=mL
